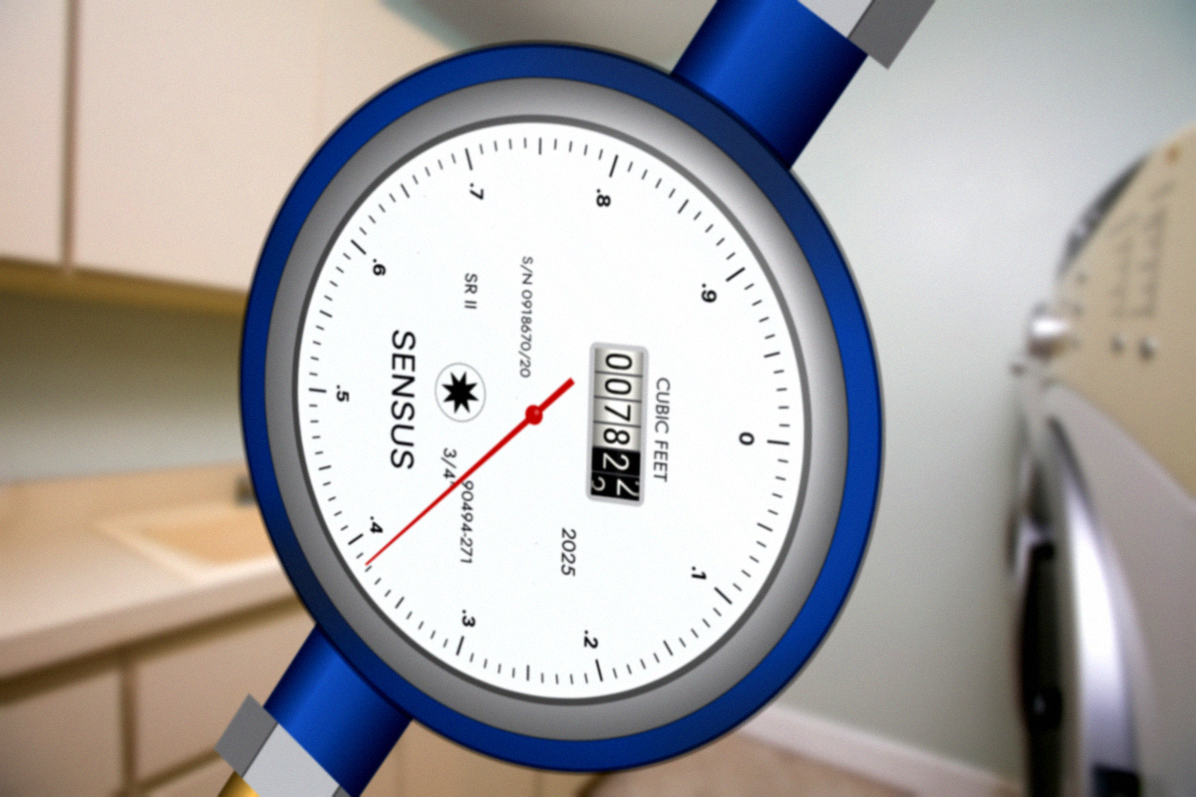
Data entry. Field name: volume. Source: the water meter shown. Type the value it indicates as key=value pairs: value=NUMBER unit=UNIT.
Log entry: value=7822.38 unit=ft³
